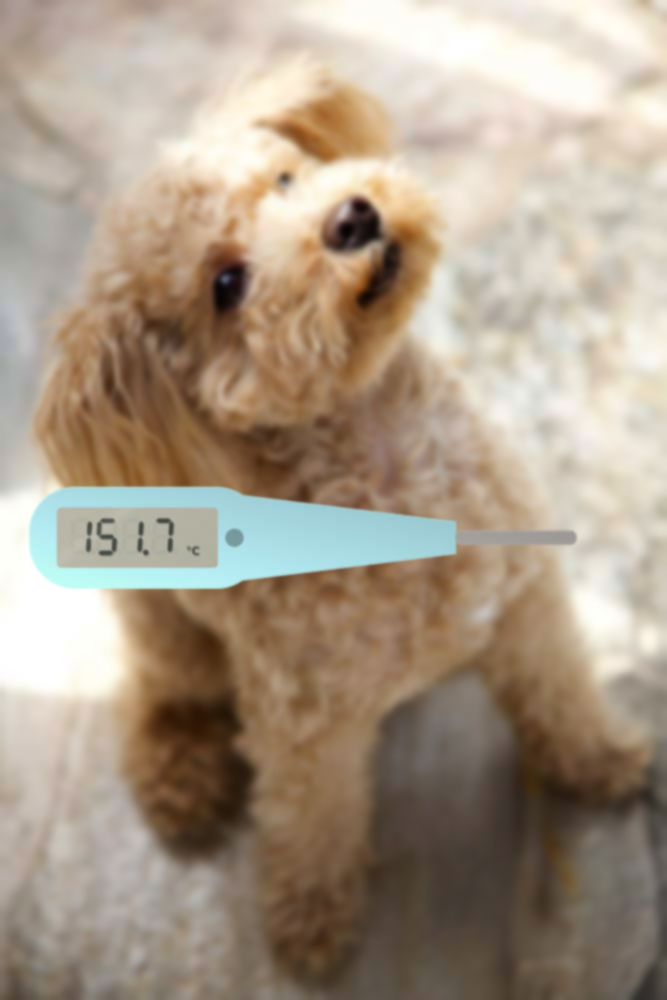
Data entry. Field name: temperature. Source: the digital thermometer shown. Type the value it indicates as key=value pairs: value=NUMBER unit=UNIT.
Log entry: value=151.7 unit=°C
